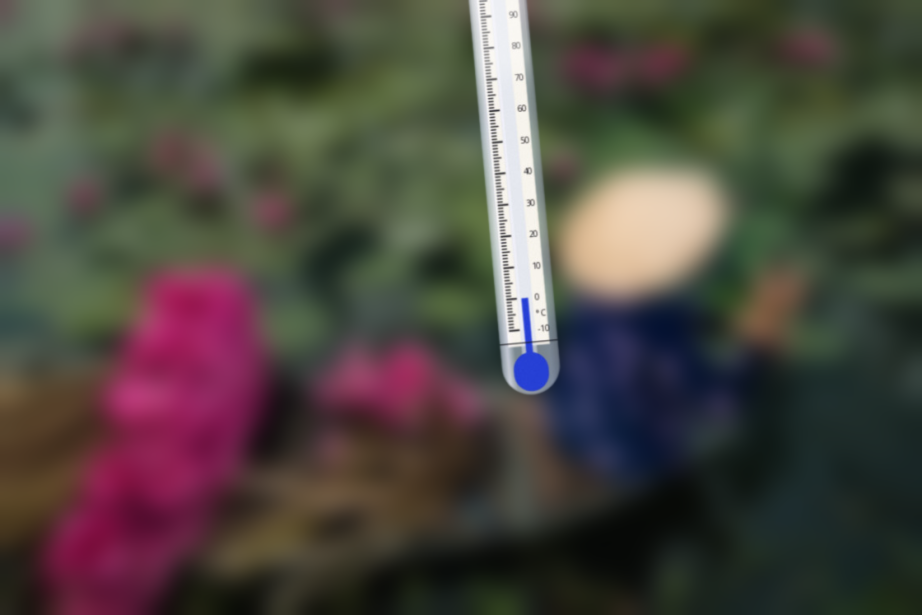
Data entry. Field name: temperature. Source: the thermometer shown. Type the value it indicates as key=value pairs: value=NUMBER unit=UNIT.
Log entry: value=0 unit=°C
